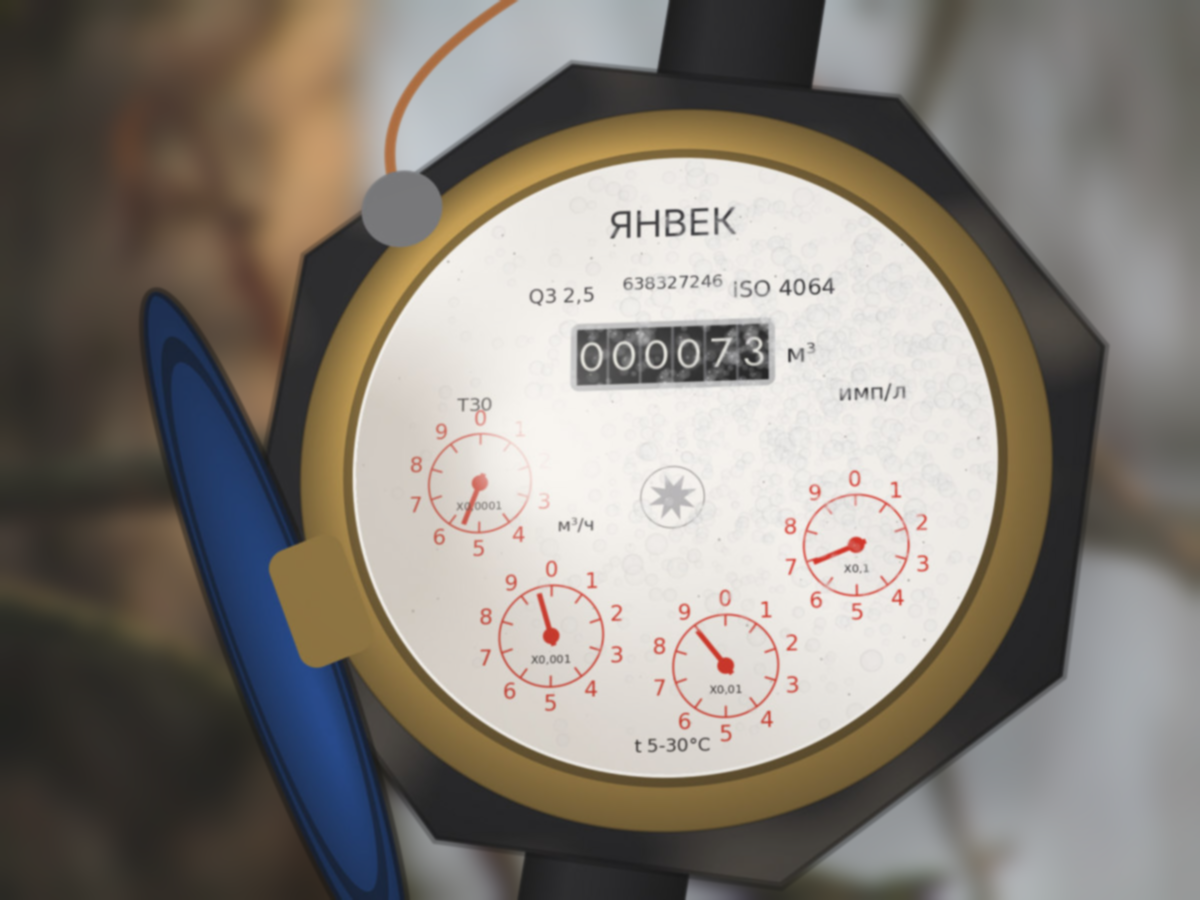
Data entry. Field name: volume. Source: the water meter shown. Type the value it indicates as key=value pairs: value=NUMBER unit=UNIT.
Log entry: value=73.6895 unit=m³
